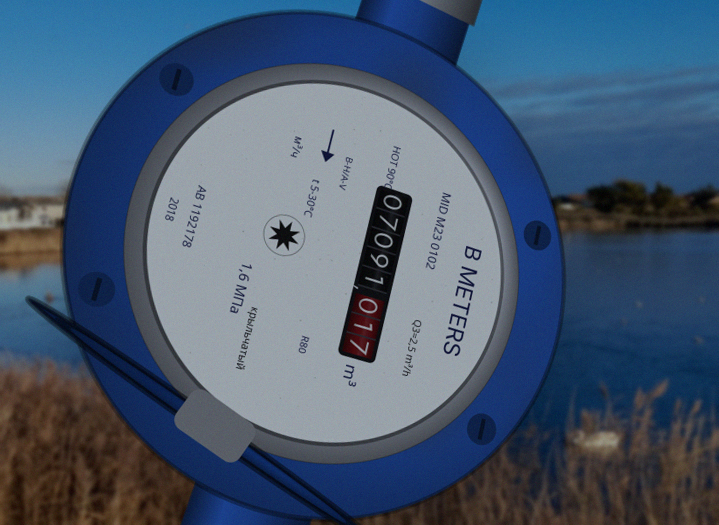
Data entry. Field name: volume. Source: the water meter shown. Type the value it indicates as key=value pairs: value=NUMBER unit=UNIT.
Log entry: value=7091.017 unit=m³
